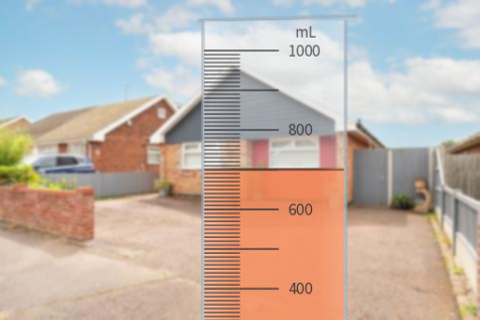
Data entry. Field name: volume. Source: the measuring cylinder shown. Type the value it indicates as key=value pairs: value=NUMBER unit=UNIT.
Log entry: value=700 unit=mL
